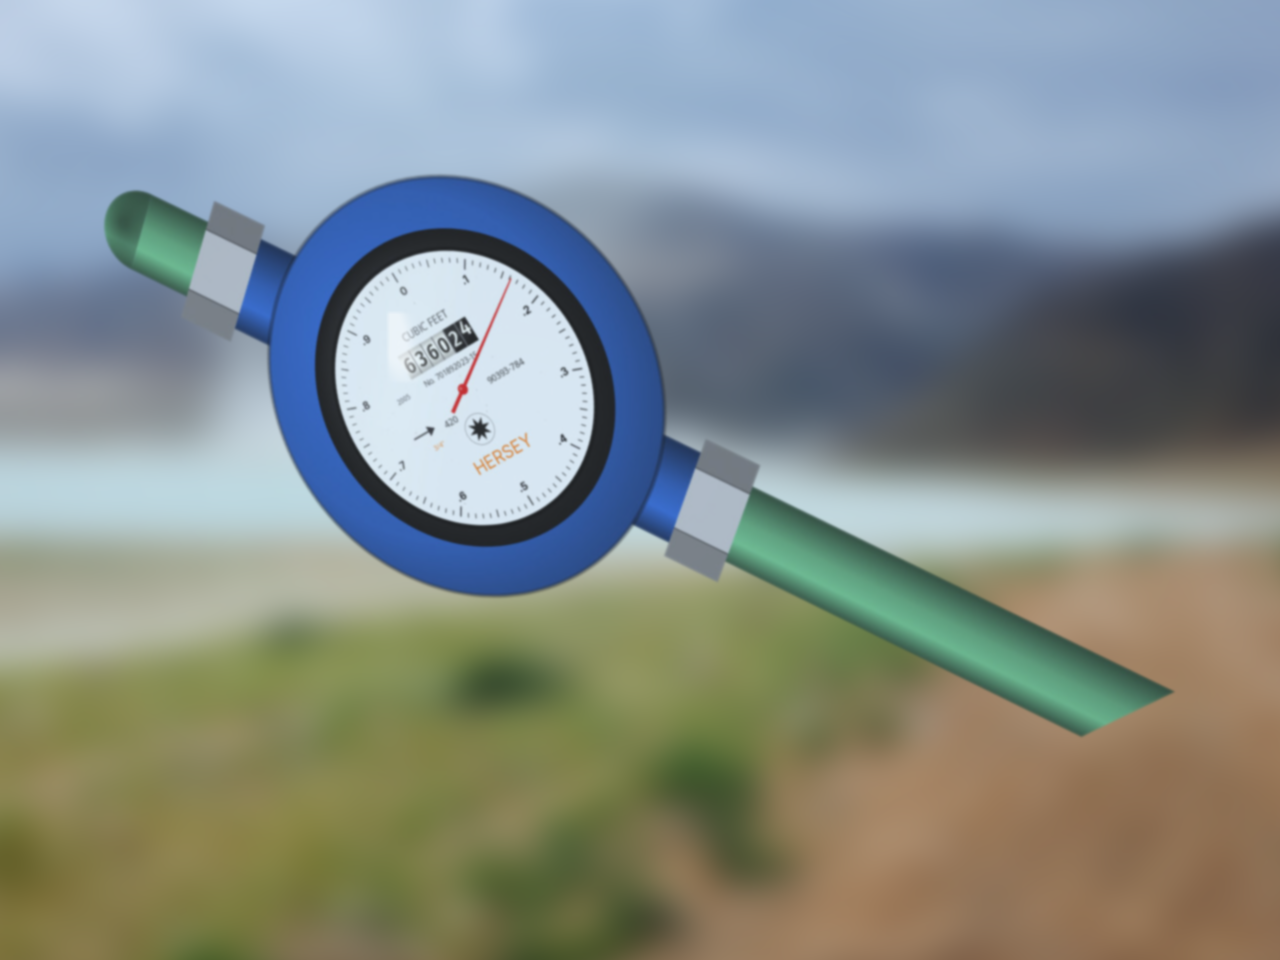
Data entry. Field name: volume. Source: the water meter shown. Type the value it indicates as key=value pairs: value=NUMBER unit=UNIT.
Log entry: value=636024.16 unit=ft³
